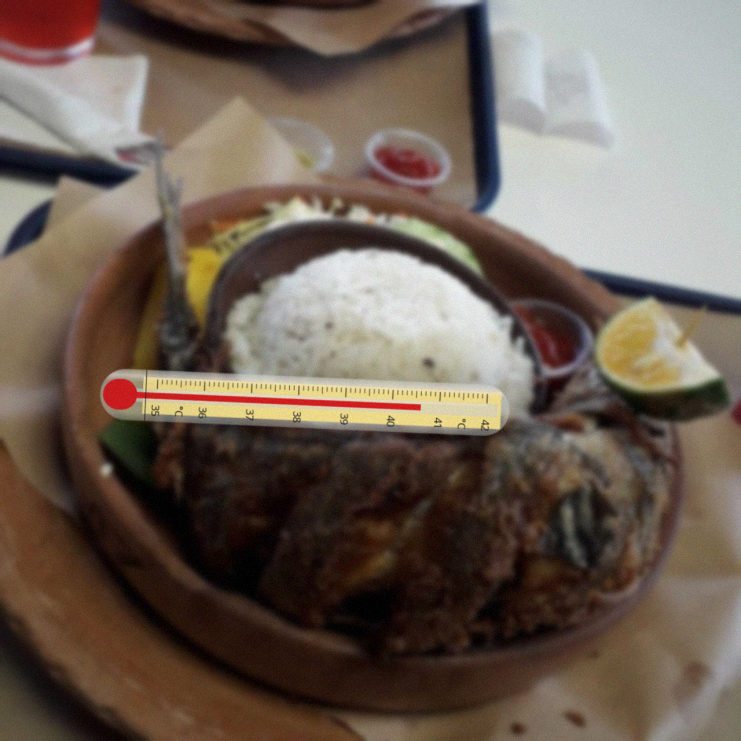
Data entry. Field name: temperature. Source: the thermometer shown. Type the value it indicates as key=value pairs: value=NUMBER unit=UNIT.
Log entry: value=40.6 unit=°C
